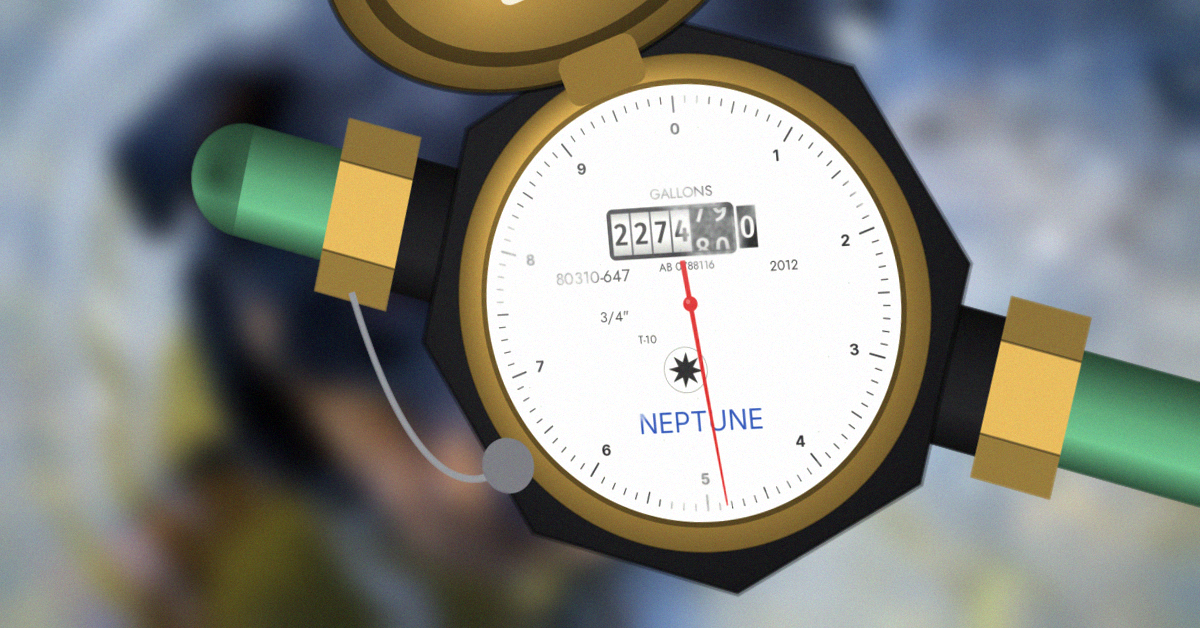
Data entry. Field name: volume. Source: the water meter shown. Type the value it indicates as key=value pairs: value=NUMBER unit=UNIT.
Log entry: value=2274794.8 unit=gal
